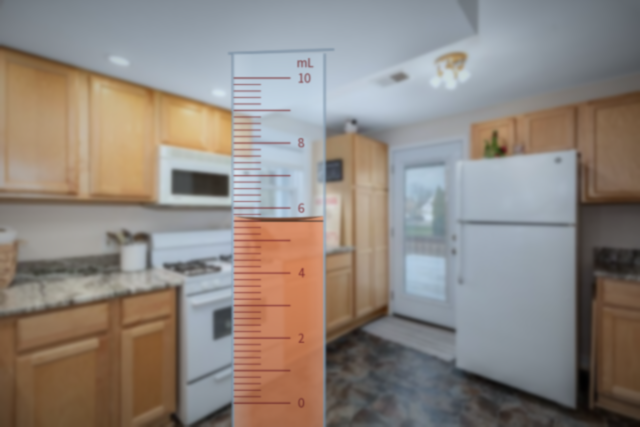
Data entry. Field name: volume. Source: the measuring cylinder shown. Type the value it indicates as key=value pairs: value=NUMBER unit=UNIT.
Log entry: value=5.6 unit=mL
